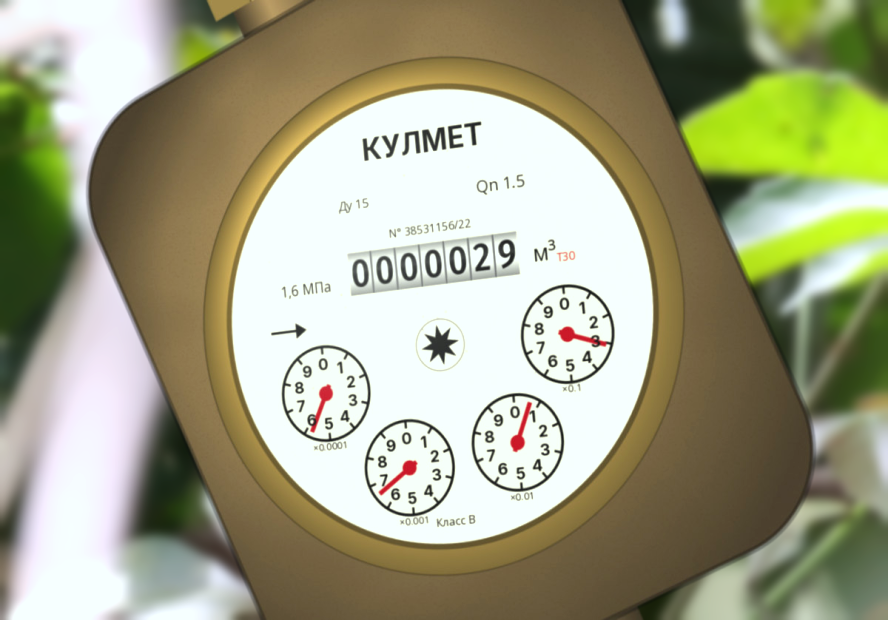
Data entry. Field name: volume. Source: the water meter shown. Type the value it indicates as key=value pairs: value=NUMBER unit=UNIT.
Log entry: value=29.3065 unit=m³
